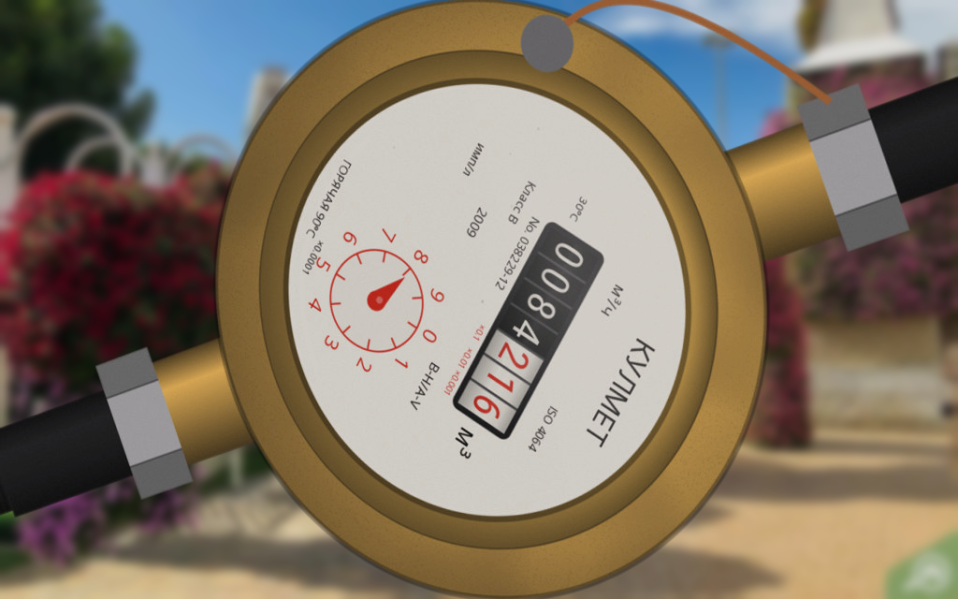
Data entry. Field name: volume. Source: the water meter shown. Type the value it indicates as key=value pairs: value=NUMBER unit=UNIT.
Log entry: value=84.2168 unit=m³
